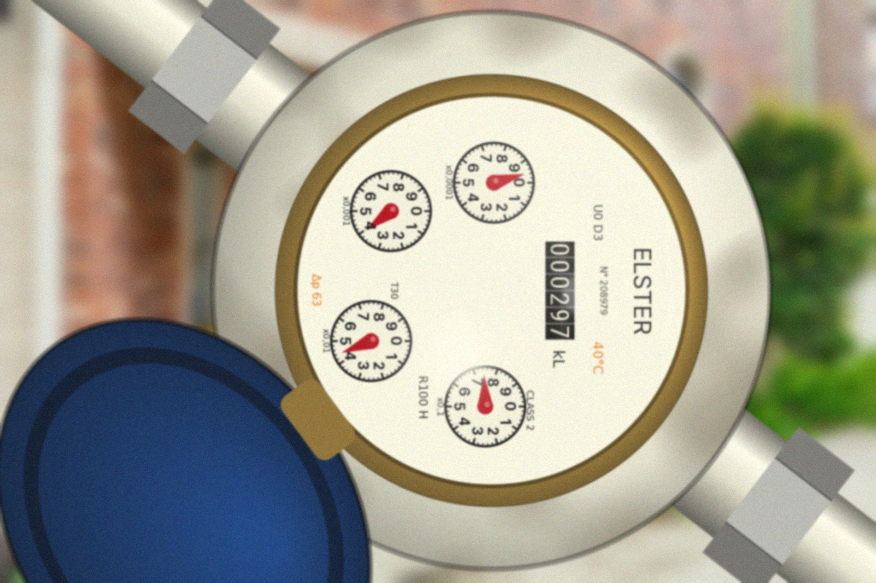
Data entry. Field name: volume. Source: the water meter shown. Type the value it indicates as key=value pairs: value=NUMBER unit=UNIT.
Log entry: value=297.7439 unit=kL
